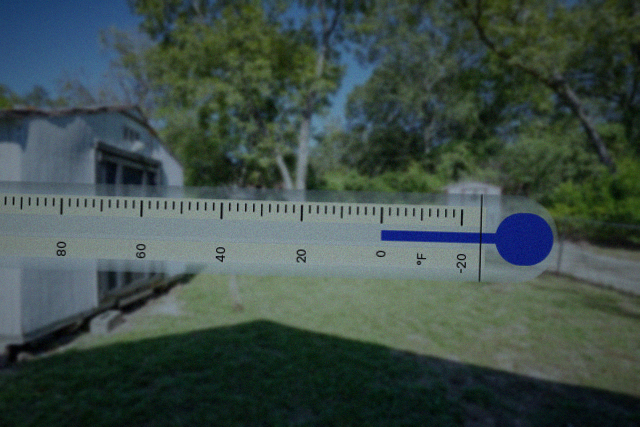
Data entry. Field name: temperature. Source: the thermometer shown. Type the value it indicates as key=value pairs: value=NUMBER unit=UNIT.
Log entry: value=0 unit=°F
